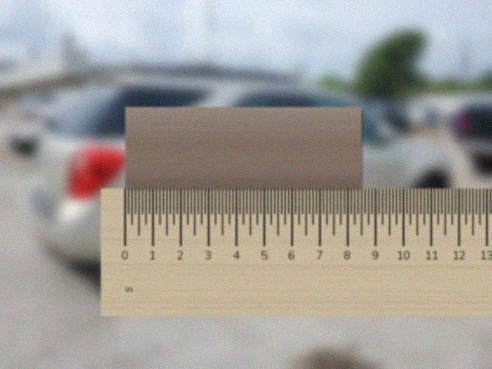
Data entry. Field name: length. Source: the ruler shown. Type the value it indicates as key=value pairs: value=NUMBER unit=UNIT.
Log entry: value=8.5 unit=in
